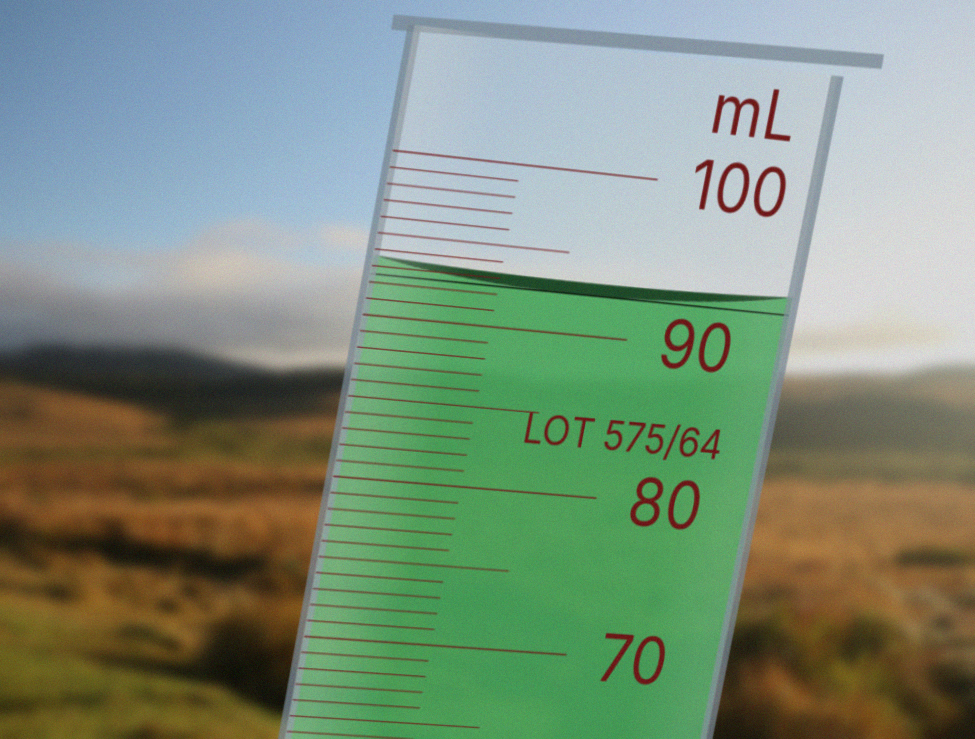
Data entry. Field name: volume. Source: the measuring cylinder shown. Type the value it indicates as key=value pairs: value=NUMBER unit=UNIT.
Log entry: value=92.5 unit=mL
